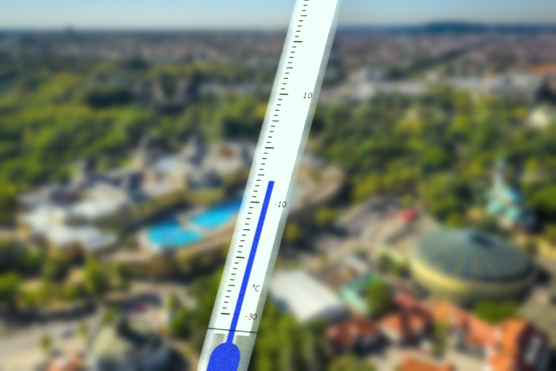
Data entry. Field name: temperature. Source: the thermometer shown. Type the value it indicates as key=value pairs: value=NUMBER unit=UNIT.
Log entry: value=-6 unit=°C
